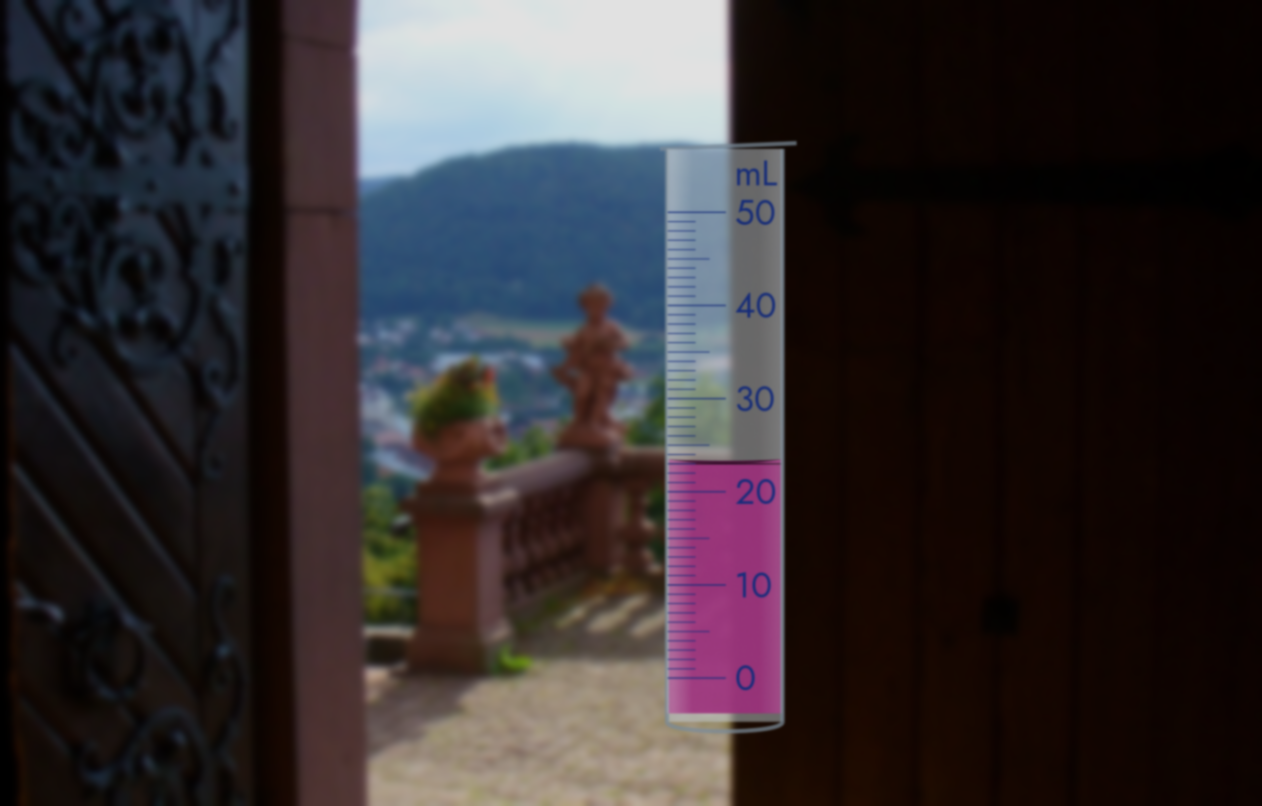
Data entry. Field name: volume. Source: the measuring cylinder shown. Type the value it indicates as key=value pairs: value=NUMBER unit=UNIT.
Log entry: value=23 unit=mL
